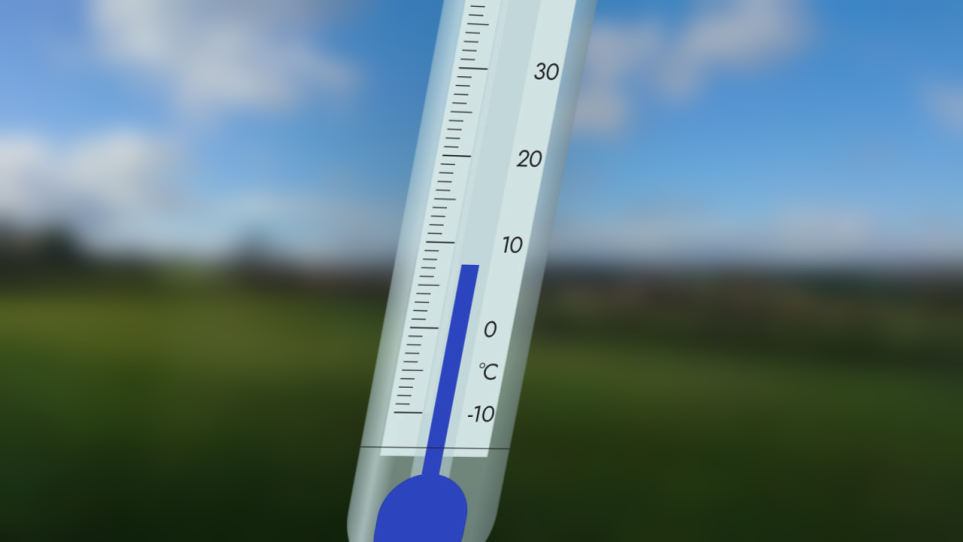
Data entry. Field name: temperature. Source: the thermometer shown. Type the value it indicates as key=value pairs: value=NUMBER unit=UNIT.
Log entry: value=7.5 unit=°C
